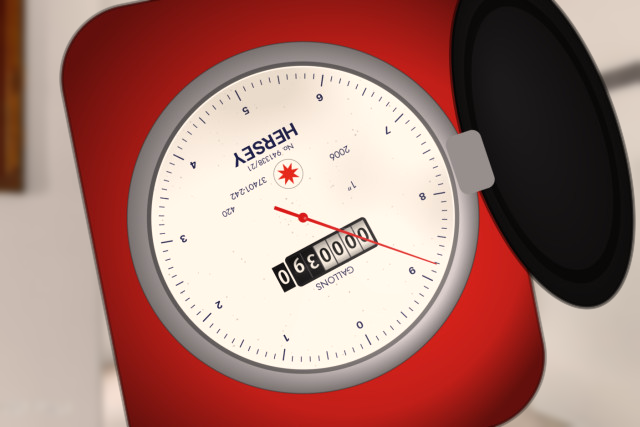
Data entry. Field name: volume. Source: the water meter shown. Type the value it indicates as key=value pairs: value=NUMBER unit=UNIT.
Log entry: value=388.8 unit=gal
